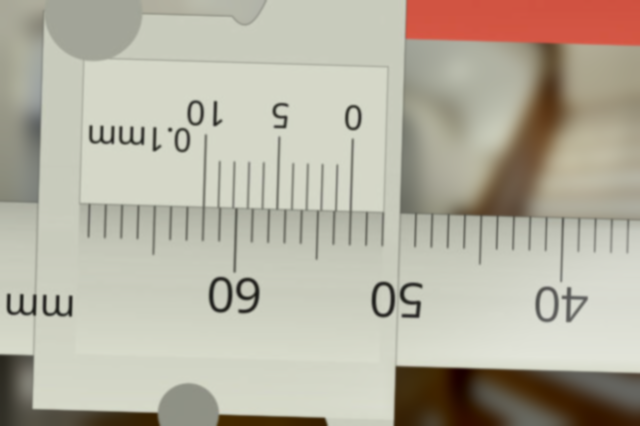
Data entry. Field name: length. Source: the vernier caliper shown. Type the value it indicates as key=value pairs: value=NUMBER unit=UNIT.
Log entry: value=53.0 unit=mm
